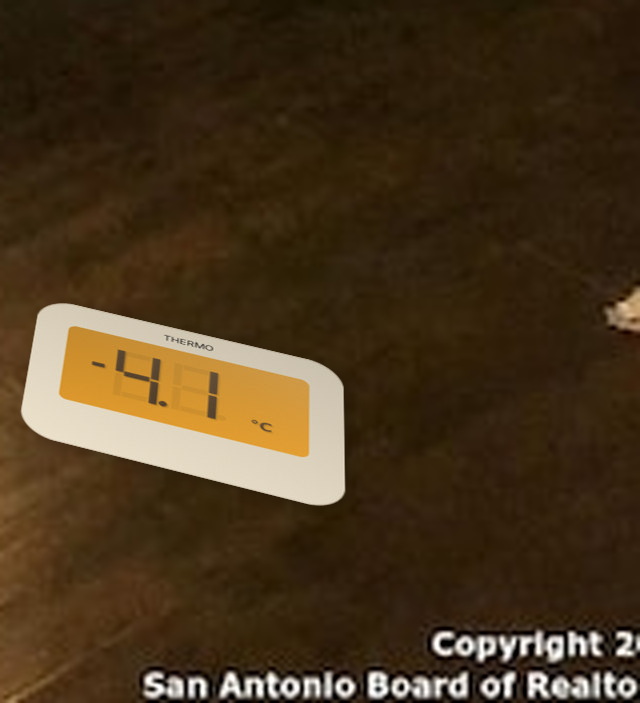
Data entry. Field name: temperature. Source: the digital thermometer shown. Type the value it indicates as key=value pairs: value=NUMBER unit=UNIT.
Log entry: value=-4.1 unit=°C
